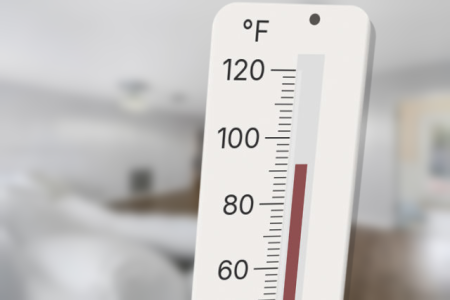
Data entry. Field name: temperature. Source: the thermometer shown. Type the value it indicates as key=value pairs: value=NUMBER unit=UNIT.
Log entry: value=92 unit=°F
